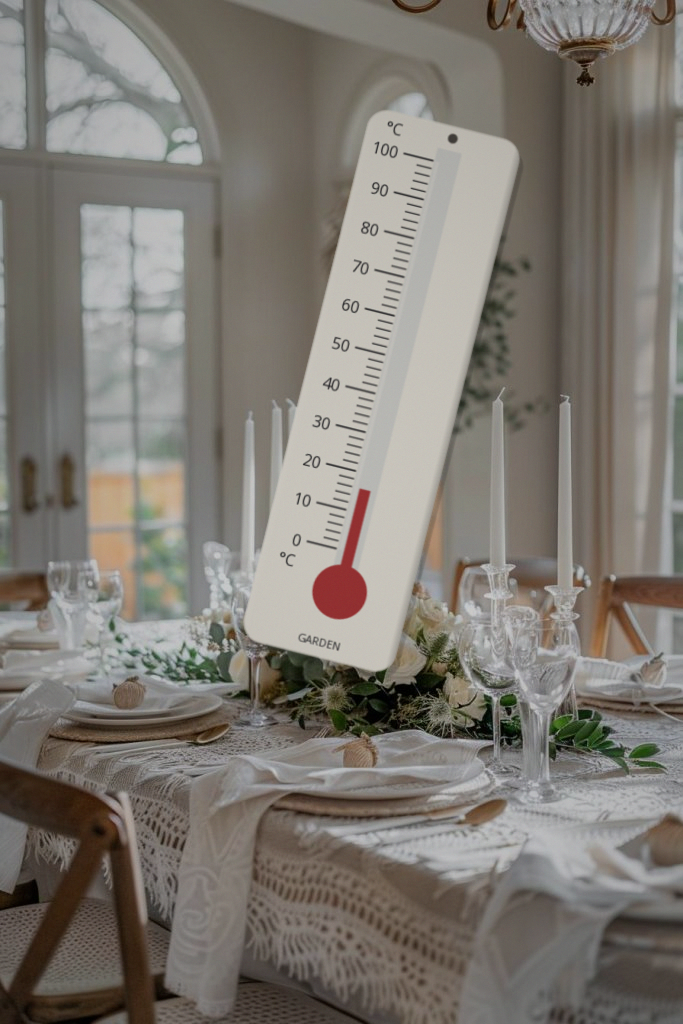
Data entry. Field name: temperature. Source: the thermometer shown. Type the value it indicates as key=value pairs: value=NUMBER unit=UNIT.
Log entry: value=16 unit=°C
